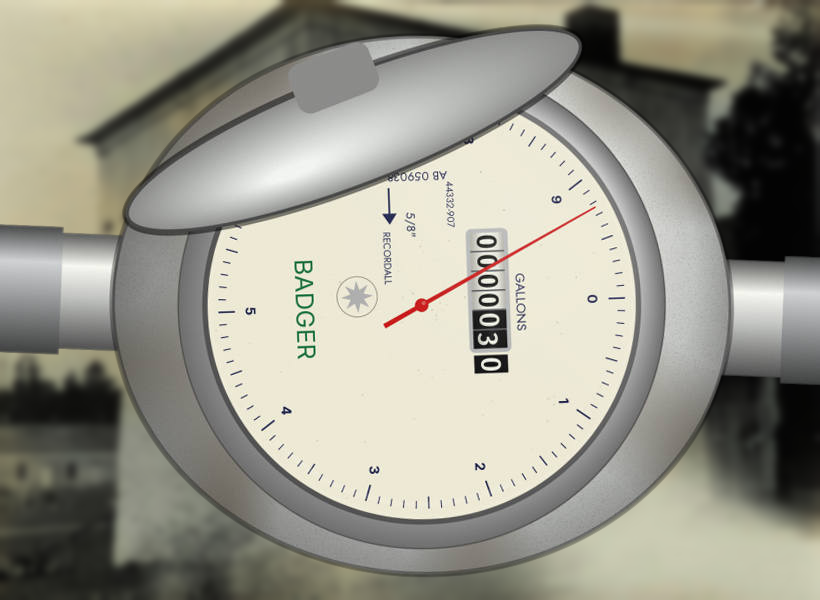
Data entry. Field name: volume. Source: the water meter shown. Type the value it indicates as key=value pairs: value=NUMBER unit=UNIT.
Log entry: value=29.2 unit=gal
